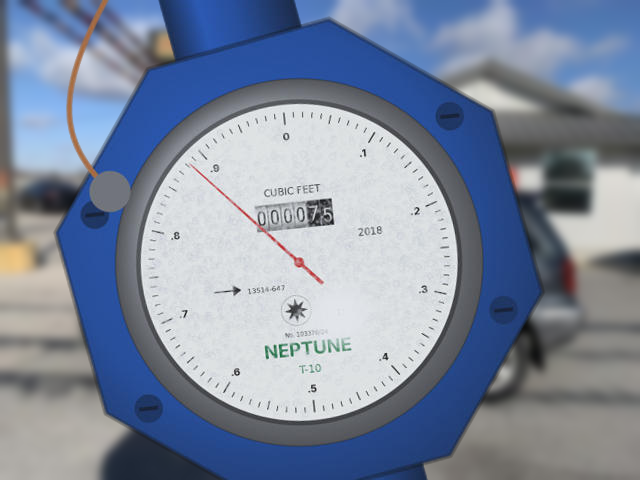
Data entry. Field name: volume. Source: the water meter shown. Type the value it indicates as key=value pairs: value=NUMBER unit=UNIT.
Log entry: value=74.88 unit=ft³
